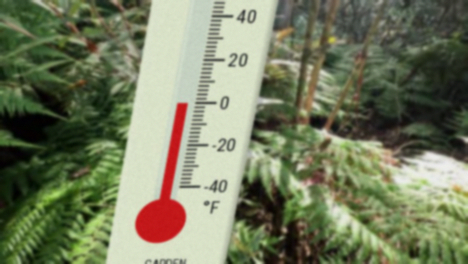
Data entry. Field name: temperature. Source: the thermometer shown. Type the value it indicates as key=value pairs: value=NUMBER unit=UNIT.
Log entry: value=0 unit=°F
